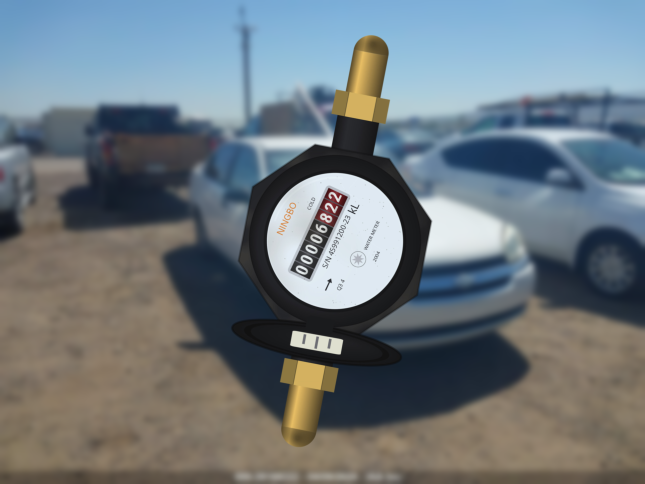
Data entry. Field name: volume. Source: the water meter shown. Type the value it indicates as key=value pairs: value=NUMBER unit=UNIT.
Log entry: value=6.822 unit=kL
